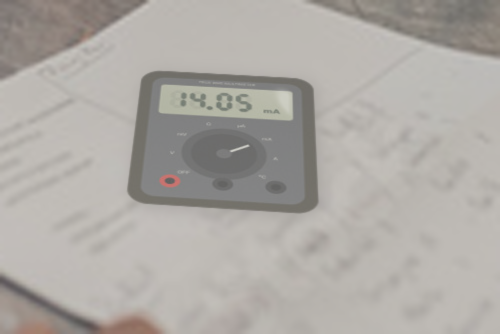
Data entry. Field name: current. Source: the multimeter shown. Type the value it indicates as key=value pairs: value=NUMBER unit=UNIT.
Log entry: value=14.05 unit=mA
